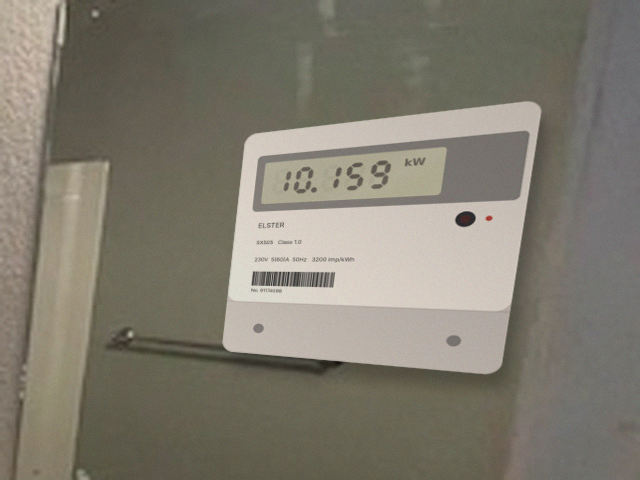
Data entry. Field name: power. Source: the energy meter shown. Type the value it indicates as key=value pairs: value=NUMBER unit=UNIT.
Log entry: value=10.159 unit=kW
